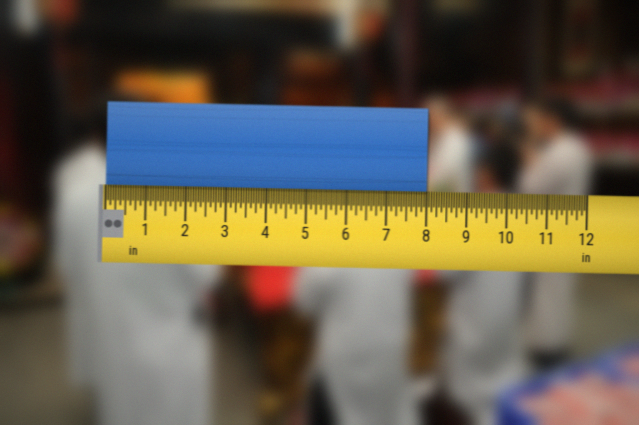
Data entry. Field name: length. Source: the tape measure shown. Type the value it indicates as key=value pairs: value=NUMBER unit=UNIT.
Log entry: value=8 unit=in
